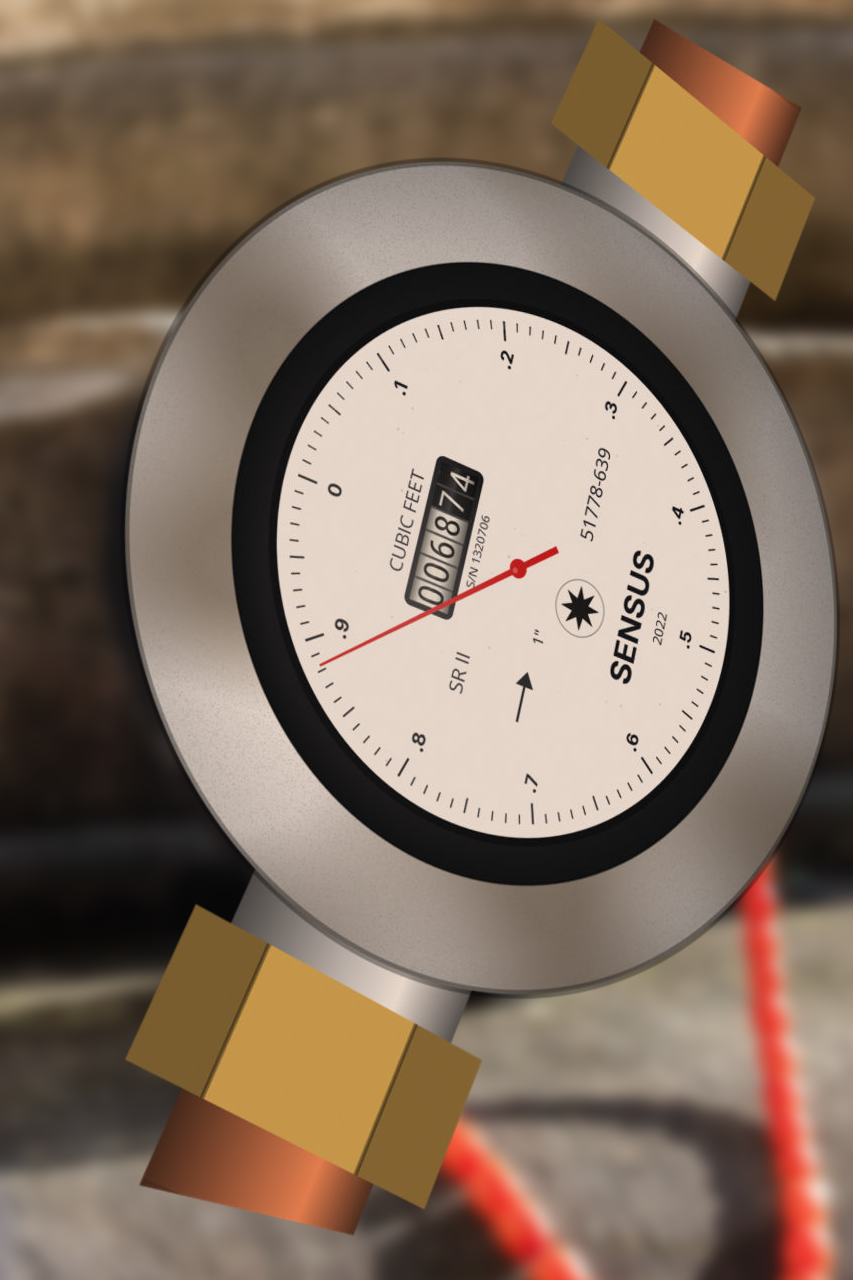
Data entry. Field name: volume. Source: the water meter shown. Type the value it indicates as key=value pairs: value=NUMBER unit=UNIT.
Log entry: value=6873.88 unit=ft³
